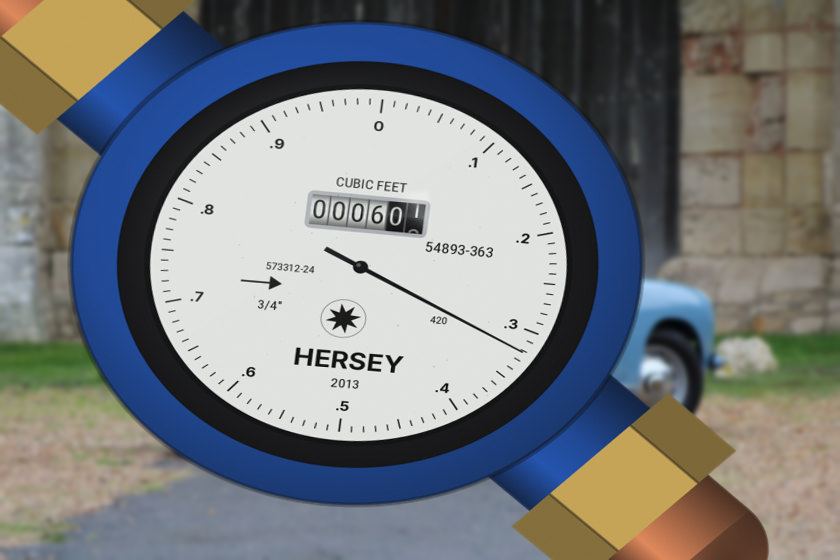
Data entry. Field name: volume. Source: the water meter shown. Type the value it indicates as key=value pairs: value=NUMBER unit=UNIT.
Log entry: value=601.32 unit=ft³
